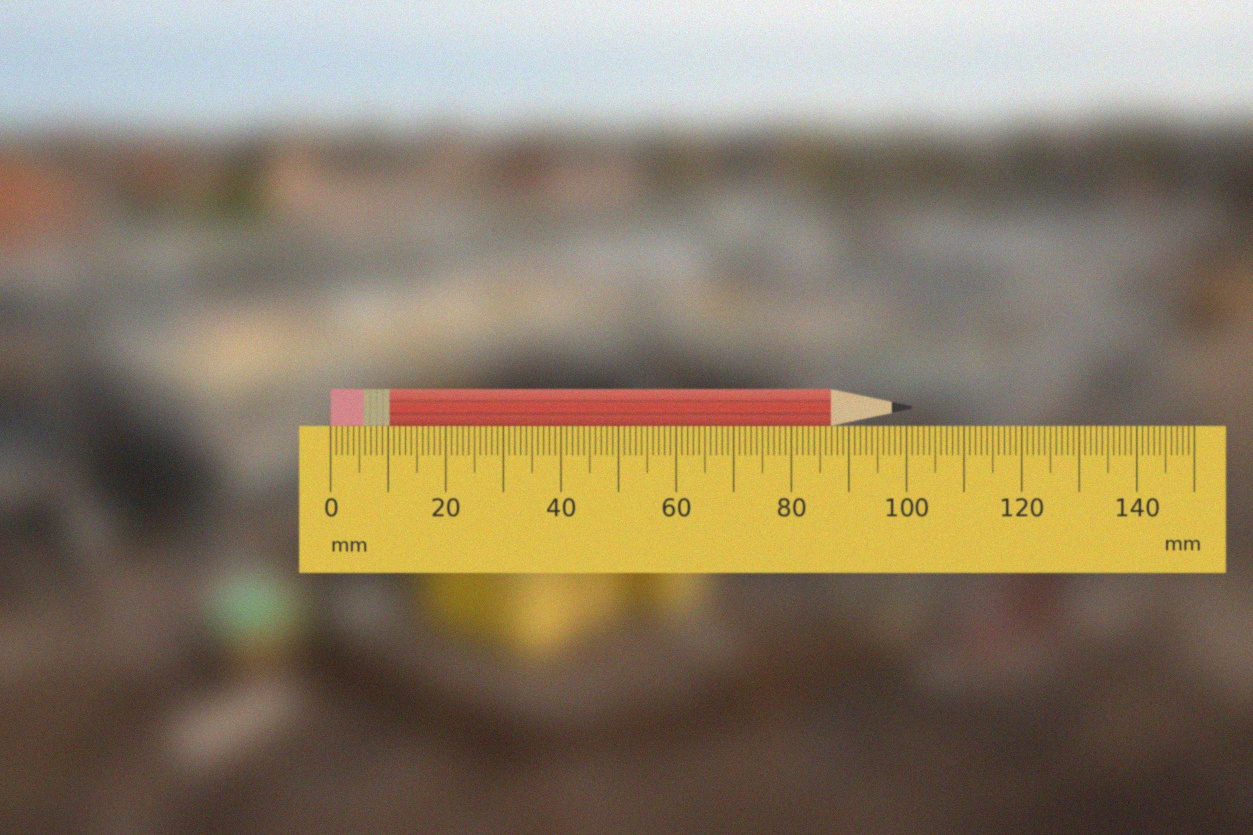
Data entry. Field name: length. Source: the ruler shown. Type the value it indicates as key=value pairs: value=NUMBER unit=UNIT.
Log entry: value=101 unit=mm
